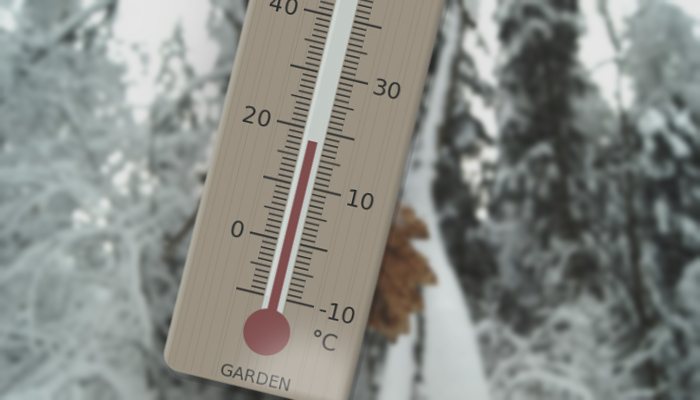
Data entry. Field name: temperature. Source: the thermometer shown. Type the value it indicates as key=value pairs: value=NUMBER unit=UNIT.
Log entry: value=18 unit=°C
